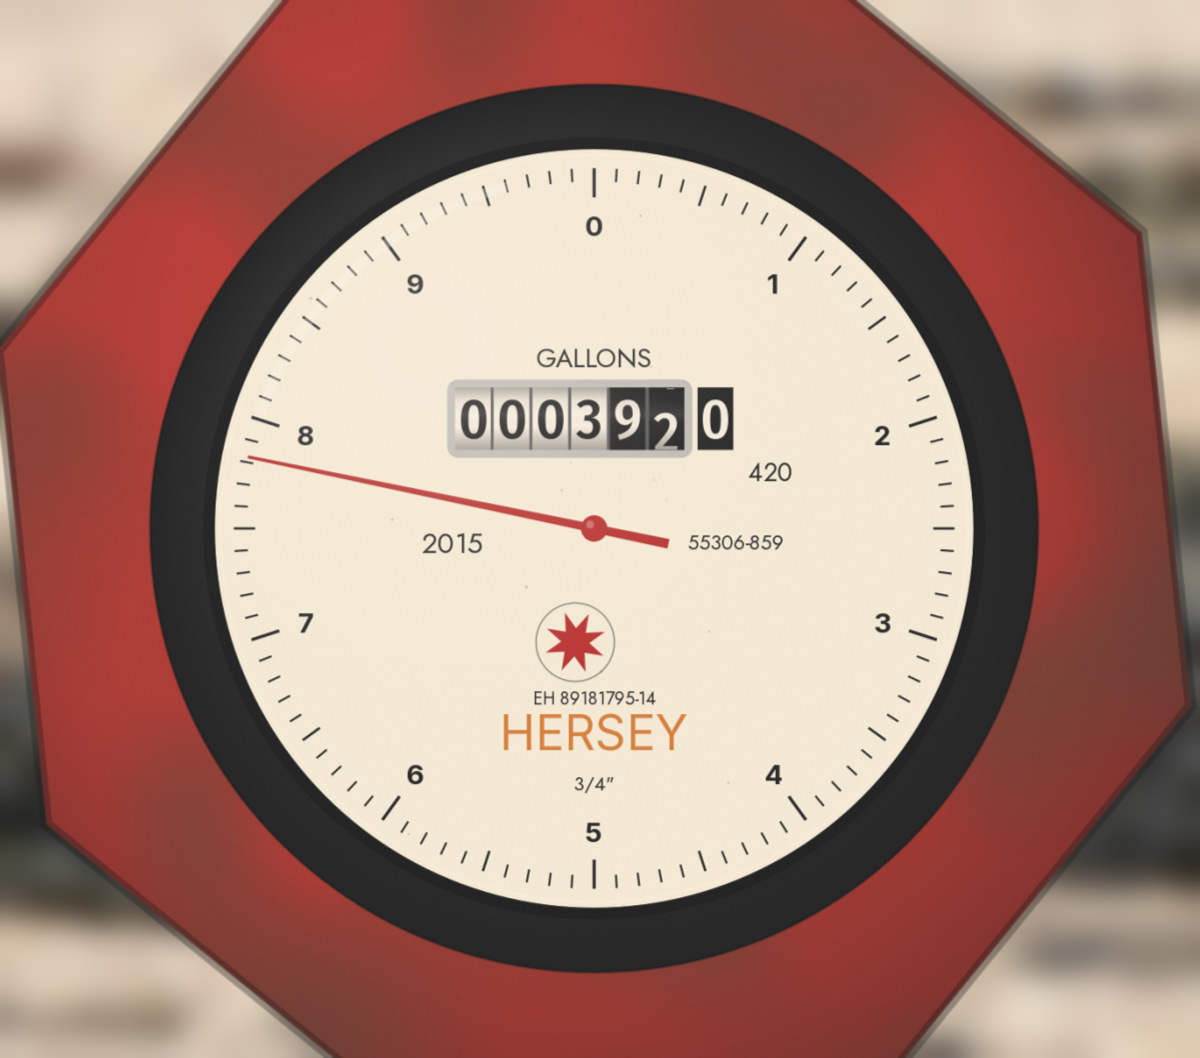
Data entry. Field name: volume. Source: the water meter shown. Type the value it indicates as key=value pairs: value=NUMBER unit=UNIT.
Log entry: value=3917.8 unit=gal
